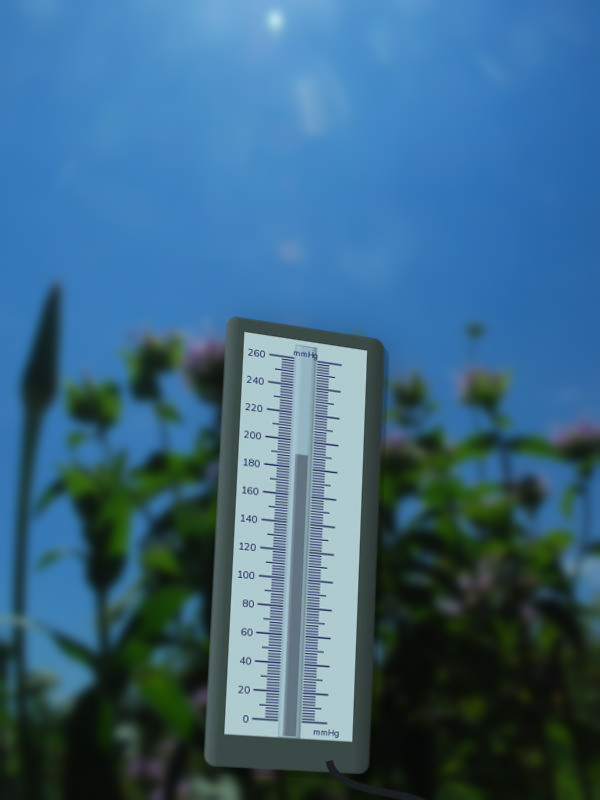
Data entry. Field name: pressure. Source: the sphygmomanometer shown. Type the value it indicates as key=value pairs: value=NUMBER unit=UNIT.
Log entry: value=190 unit=mmHg
